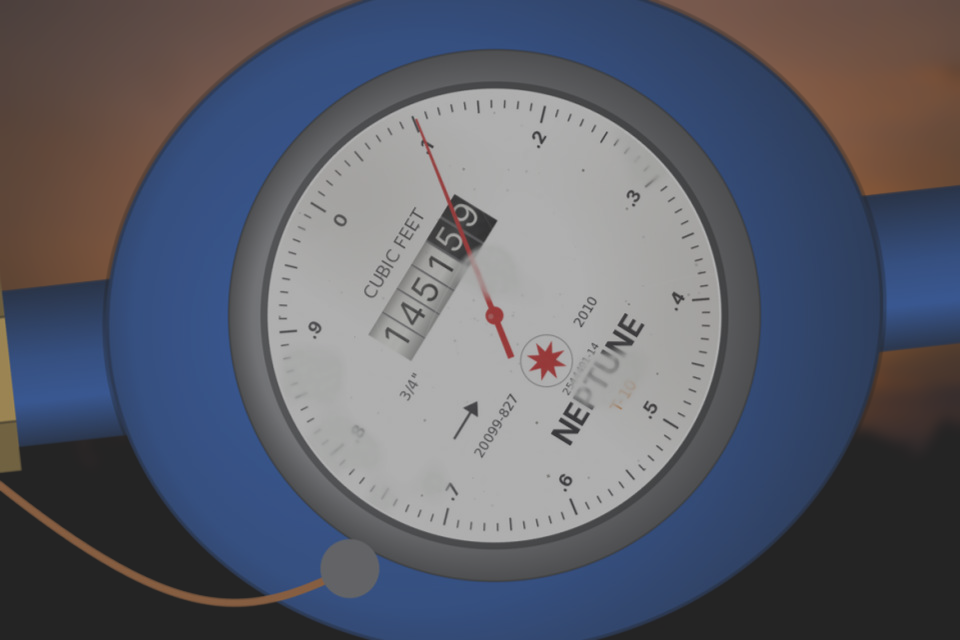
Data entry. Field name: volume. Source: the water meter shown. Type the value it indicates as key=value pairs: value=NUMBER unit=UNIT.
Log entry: value=145159.10 unit=ft³
